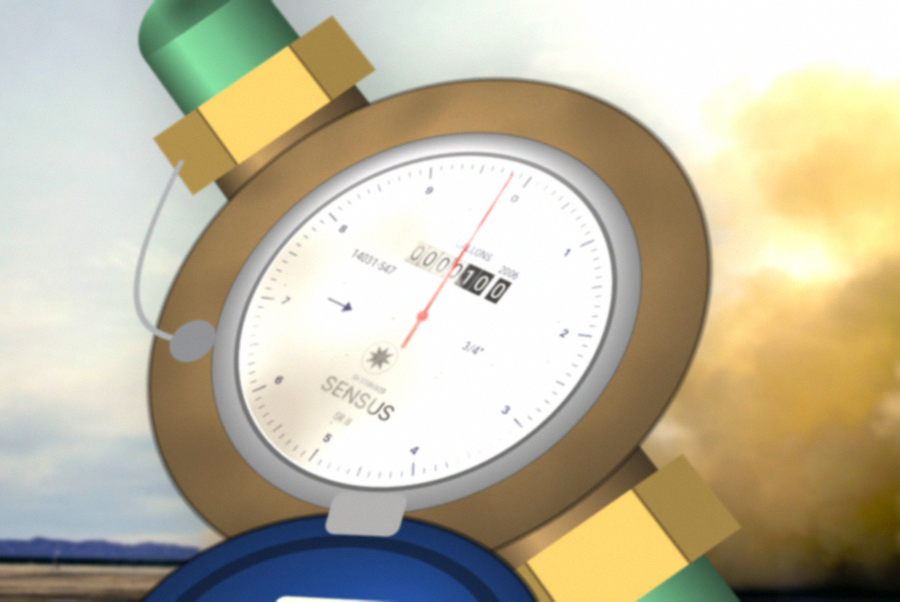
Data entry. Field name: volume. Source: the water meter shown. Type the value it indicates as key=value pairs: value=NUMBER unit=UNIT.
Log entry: value=99.8 unit=gal
